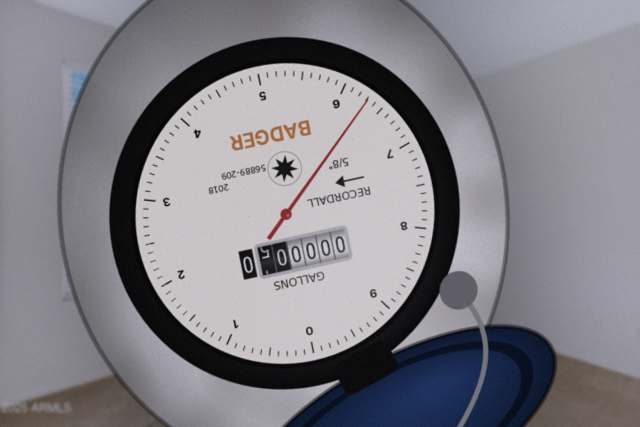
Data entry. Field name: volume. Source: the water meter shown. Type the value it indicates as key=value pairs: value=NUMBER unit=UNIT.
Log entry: value=46.3 unit=gal
